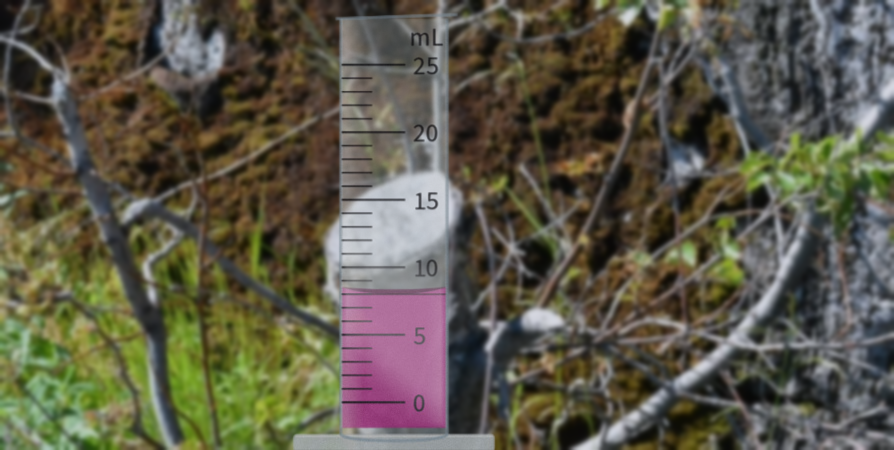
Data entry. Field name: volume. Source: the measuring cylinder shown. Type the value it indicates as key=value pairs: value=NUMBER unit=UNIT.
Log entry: value=8 unit=mL
